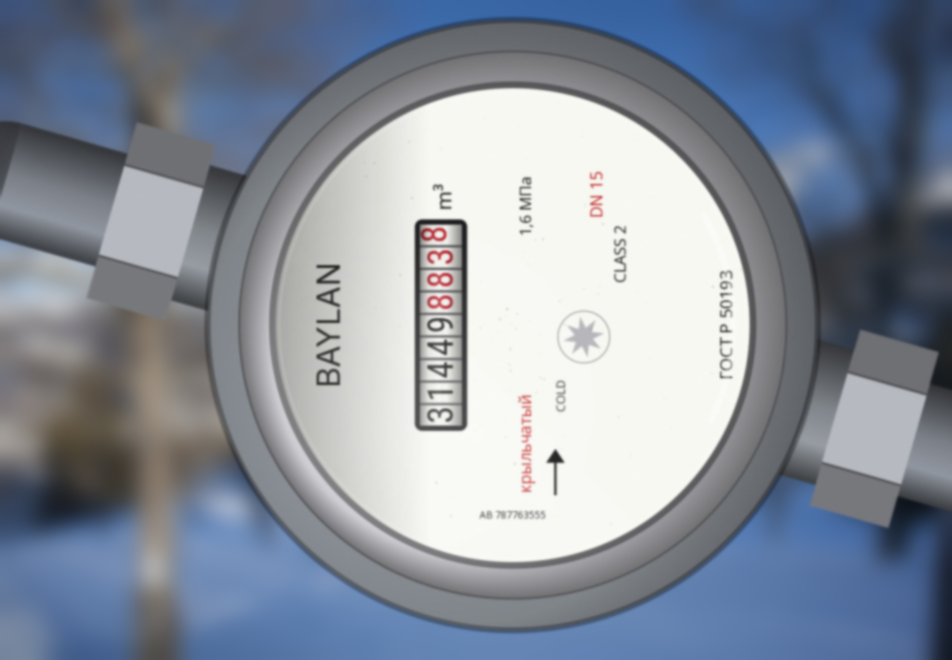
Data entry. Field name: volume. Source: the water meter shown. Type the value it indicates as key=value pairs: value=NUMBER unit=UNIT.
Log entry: value=31449.8838 unit=m³
